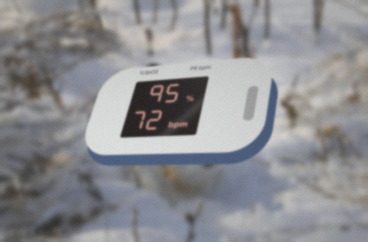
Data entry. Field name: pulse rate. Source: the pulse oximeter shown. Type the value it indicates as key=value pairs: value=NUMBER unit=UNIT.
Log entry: value=72 unit=bpm
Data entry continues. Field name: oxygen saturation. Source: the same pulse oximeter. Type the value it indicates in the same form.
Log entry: value=95 unit=%
